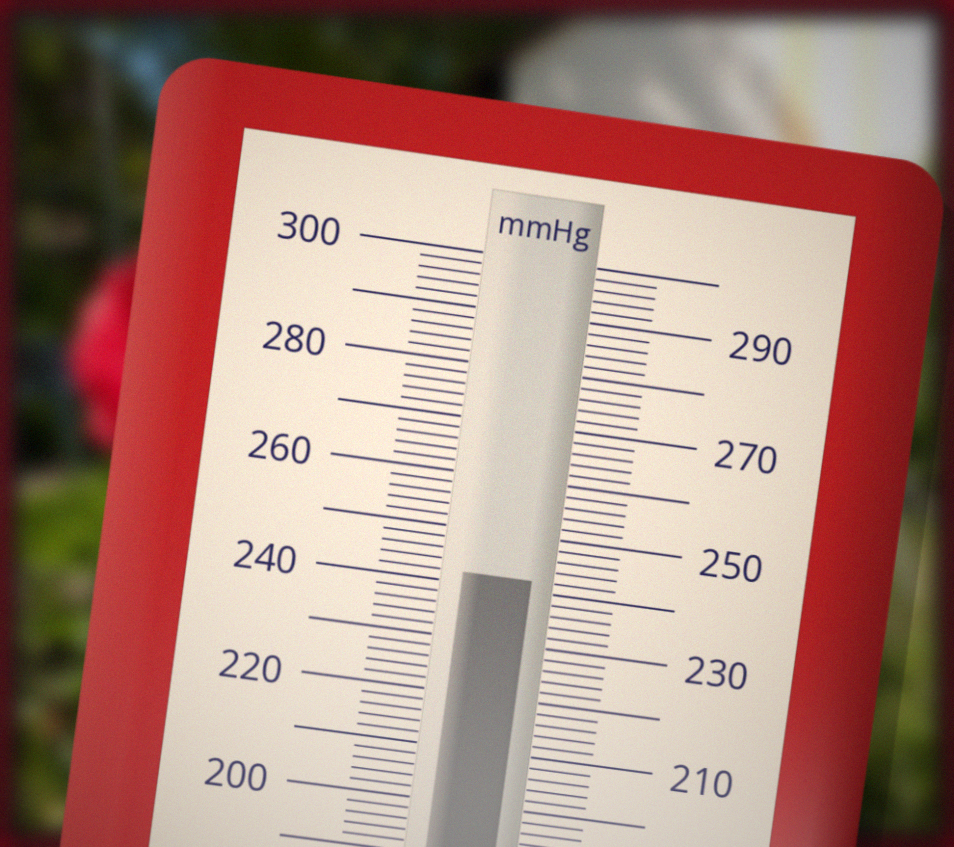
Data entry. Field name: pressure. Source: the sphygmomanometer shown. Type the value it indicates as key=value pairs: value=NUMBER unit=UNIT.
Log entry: value=242 unit=mmHg
